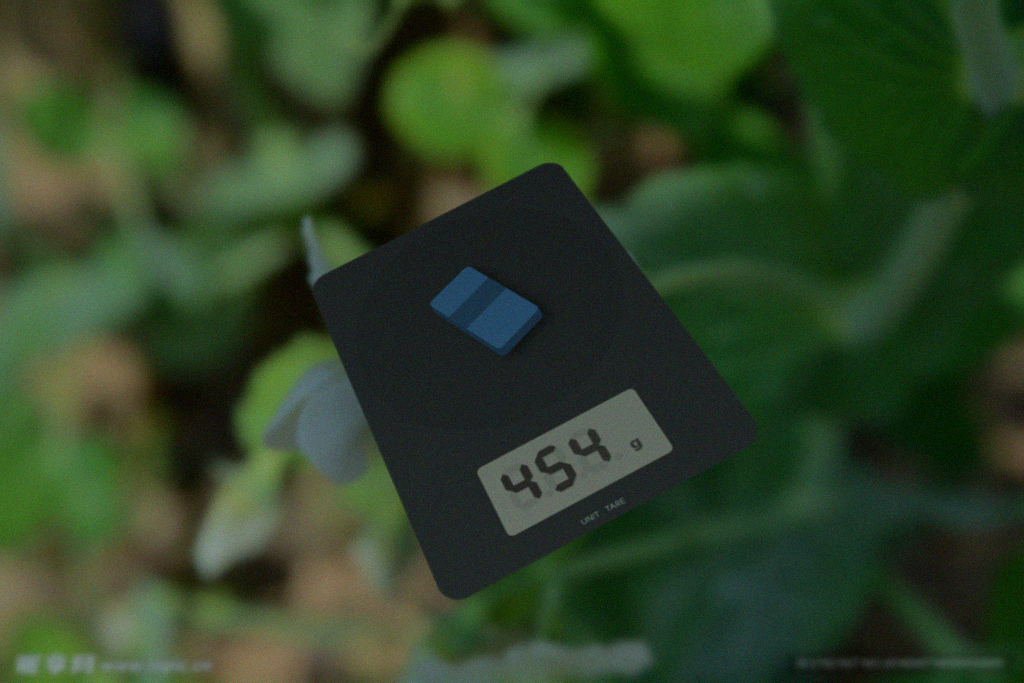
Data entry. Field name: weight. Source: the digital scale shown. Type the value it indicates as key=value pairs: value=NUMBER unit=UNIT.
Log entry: value=454 unit=g
